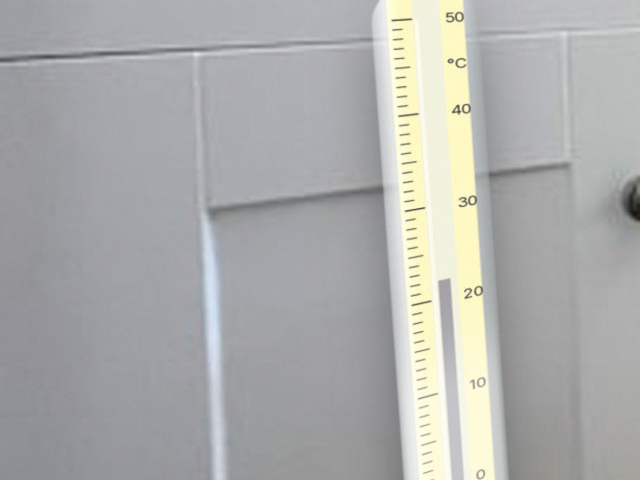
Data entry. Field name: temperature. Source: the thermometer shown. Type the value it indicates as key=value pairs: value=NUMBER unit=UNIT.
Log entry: value=22 unit=°C
